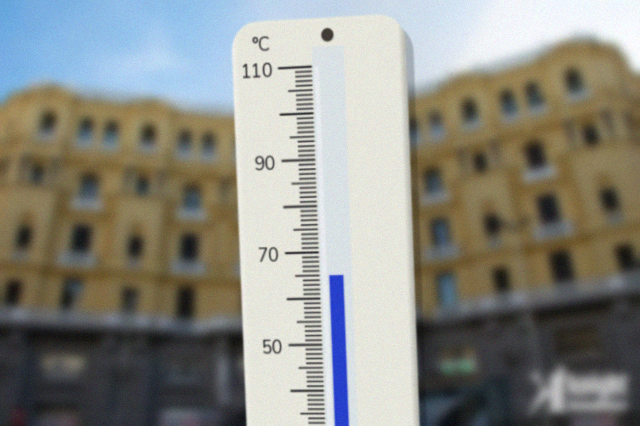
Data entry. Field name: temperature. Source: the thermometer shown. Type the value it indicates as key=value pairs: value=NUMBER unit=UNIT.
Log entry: value=65 unit=°C
